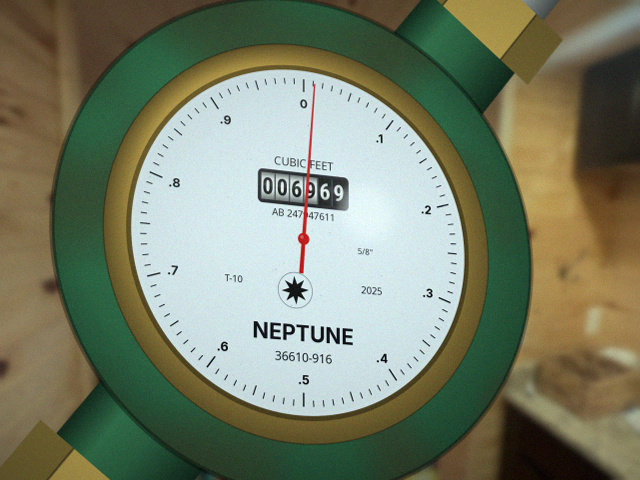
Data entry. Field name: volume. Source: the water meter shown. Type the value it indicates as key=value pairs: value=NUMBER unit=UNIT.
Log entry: value=6969.01 unit=ft³
